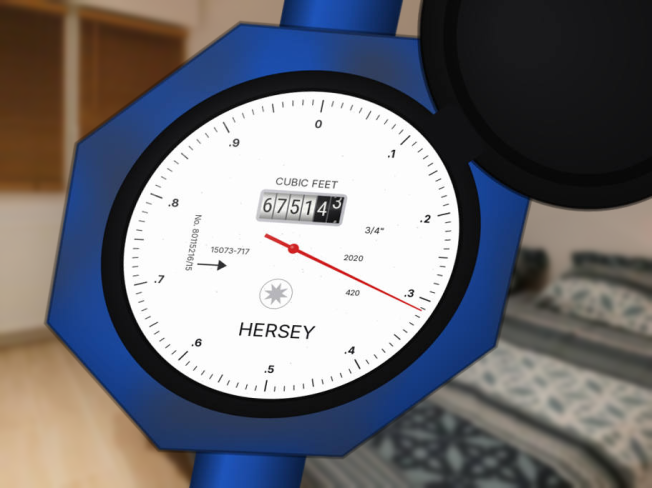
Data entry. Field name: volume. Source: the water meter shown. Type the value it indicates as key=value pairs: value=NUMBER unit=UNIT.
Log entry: value=675143.31 unit=ft³
